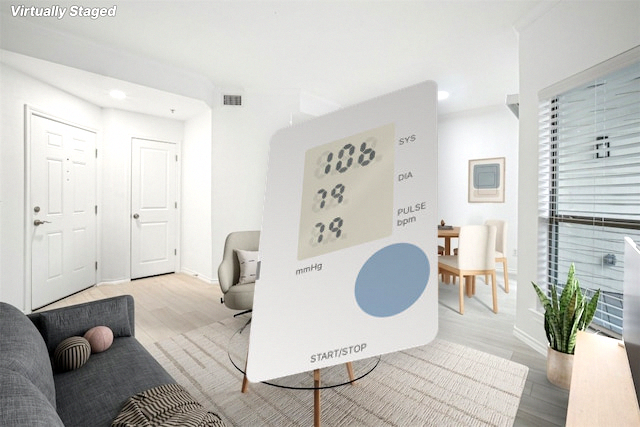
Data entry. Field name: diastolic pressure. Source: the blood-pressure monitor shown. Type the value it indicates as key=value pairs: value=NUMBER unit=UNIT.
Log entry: value=79 unit=mmHg
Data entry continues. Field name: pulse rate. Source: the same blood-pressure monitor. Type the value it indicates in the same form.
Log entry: value=79 unit=bpm
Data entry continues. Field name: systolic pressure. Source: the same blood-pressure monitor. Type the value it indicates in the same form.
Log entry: value=106 unit=mmHg
